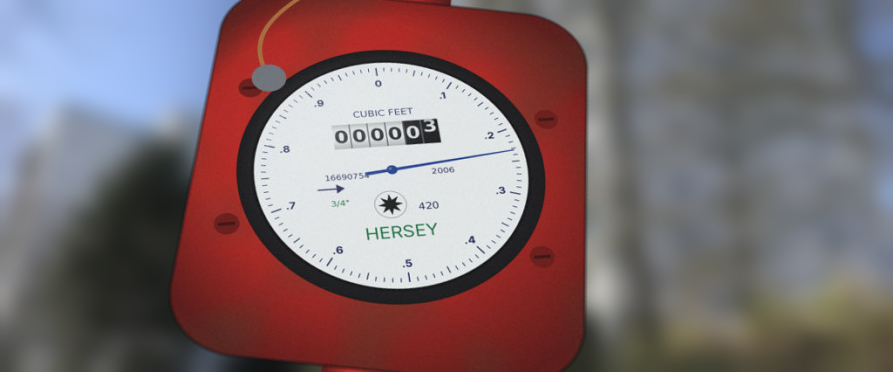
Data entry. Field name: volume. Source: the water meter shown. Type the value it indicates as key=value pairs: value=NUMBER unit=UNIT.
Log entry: value=3.23 unit=ft³
